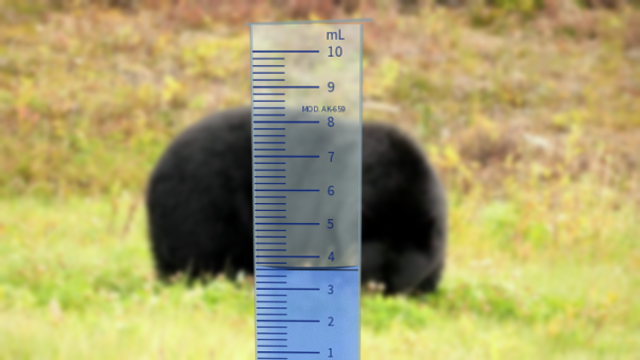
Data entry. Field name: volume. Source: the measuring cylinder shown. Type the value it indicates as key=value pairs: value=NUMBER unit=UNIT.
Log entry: value=3.6 unit=mL
